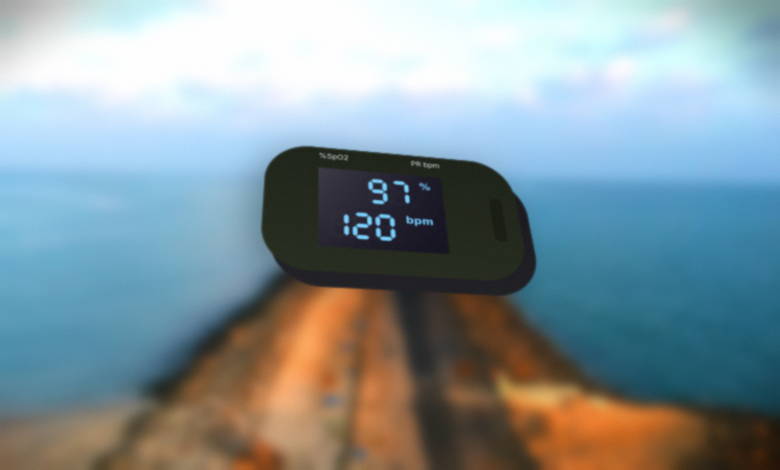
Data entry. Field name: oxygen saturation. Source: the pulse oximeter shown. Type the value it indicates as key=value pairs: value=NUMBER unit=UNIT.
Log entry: value=97 unit=%
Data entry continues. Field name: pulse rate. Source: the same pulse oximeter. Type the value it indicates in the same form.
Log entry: value=120 unit=bpm
